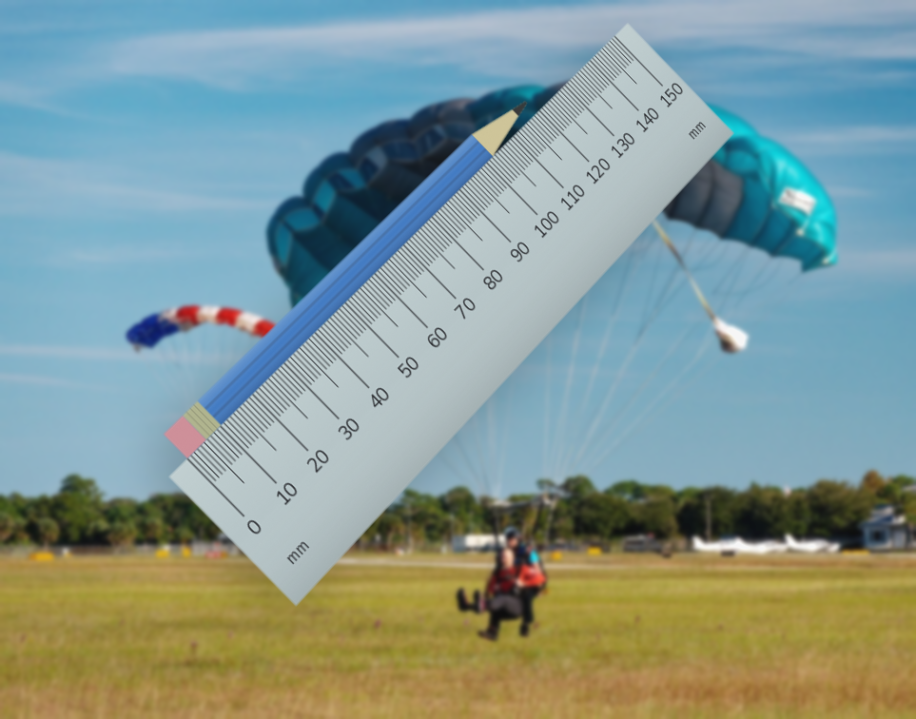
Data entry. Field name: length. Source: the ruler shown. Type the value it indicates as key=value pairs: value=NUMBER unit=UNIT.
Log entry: value=119 unit=mm
